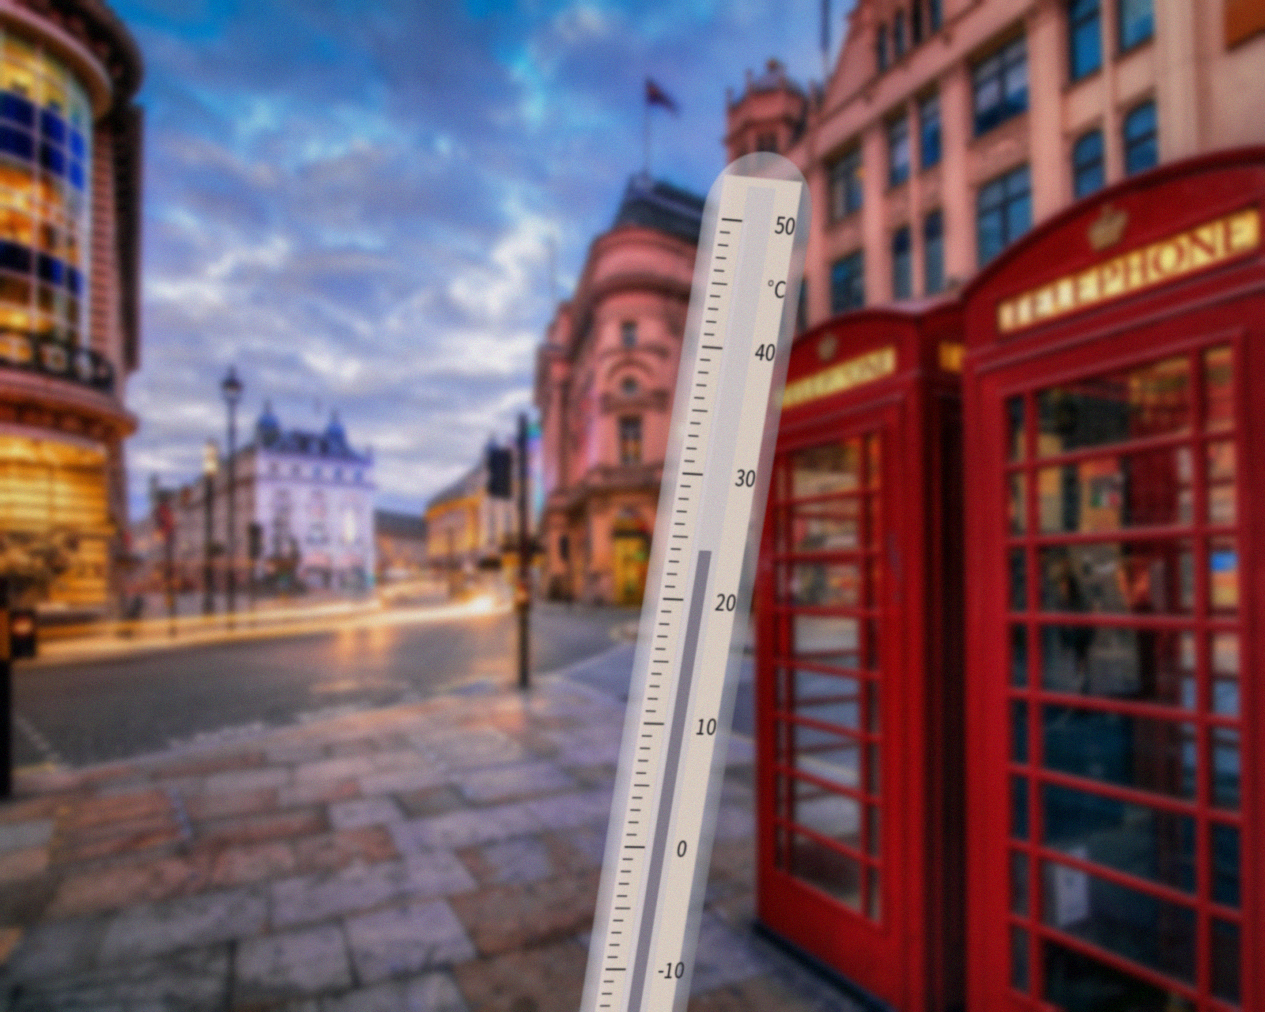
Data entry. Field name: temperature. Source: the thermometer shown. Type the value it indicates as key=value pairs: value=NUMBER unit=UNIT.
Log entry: value=24 unit=°C
